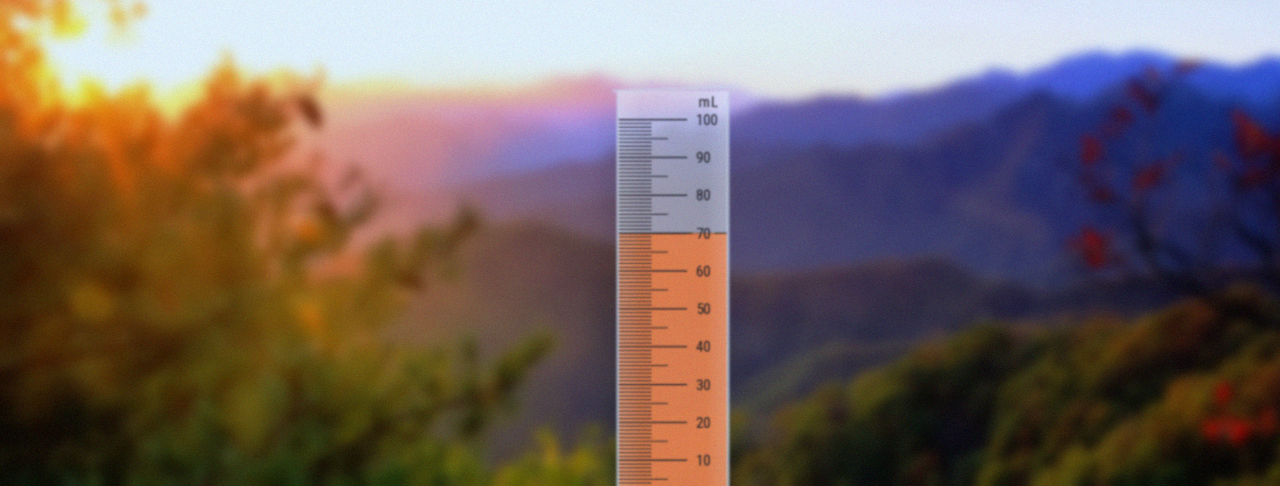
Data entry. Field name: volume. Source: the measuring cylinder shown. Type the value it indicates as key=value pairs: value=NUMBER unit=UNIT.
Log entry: value=70 unit=mL
